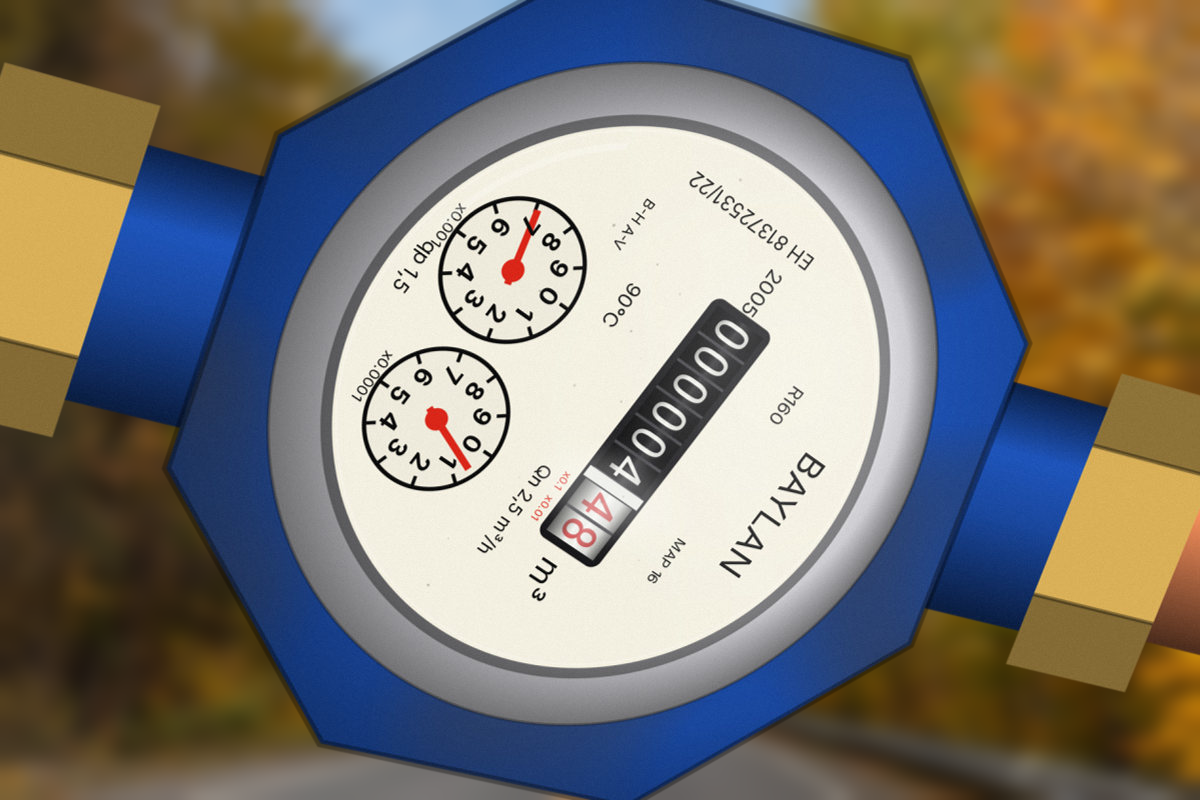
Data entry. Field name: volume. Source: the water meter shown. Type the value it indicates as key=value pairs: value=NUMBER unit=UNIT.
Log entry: value=4.4870 unit=m³
